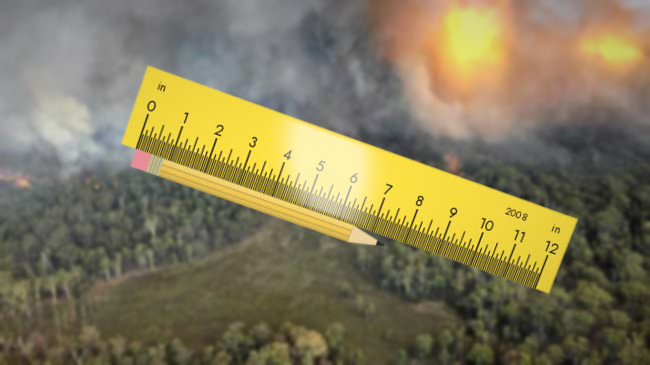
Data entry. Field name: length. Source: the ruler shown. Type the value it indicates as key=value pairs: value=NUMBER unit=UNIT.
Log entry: value=7.5 unit=in
